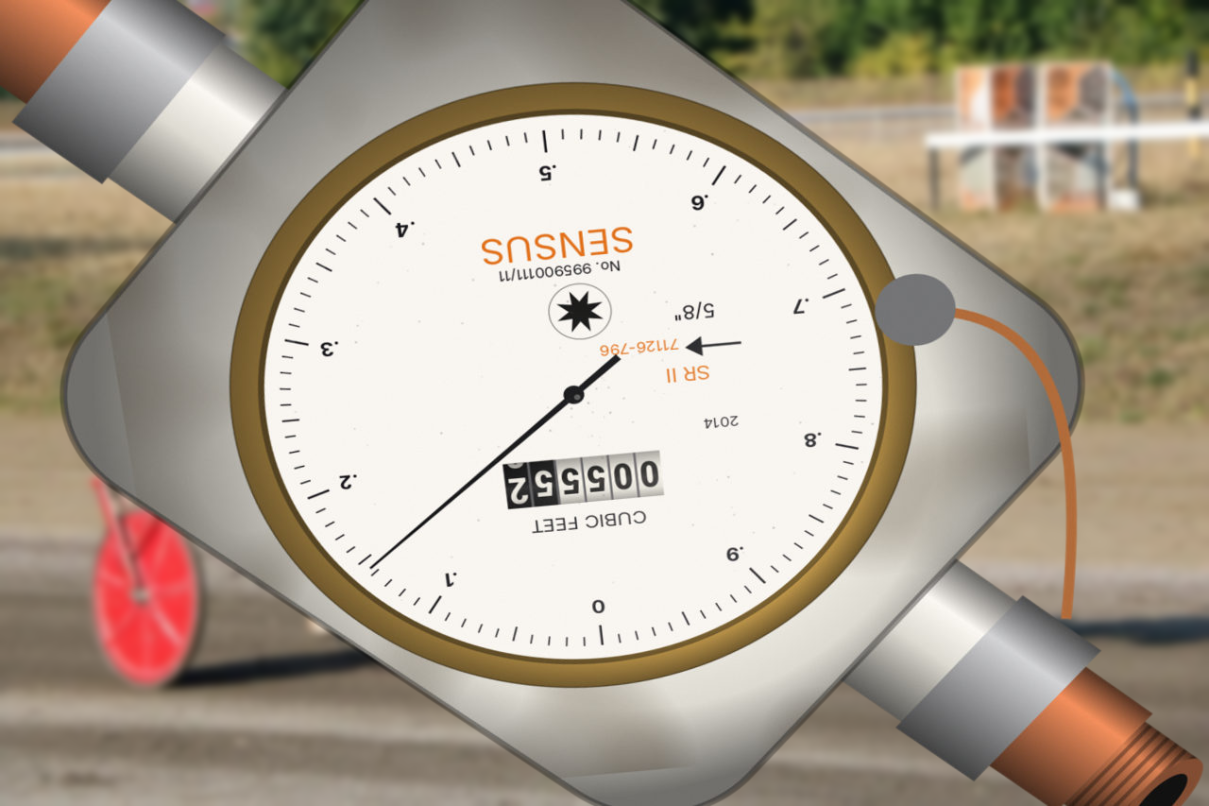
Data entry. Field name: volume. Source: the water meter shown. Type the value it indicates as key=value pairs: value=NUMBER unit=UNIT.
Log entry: value=5552.14 unit=ft³
